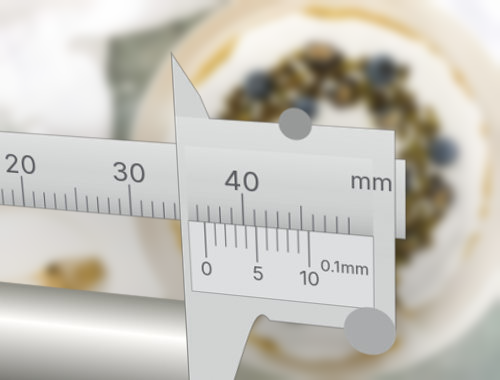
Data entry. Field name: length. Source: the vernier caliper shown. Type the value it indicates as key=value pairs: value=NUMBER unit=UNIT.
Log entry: value=36.6 unit=mm
